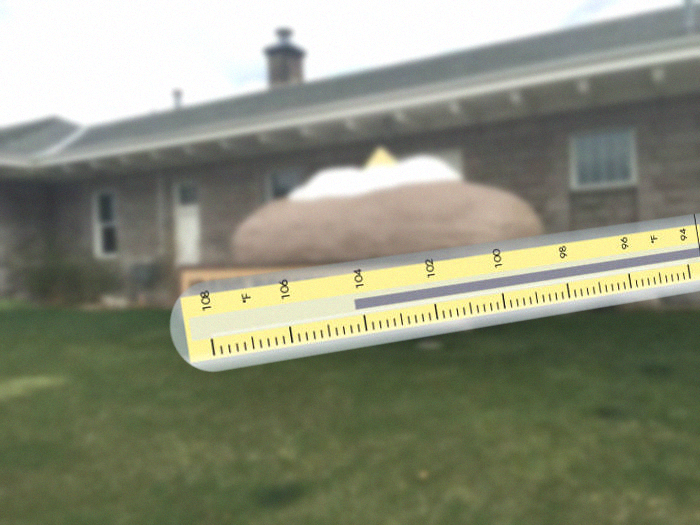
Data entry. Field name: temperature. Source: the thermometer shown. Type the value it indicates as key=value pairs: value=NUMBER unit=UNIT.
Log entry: value=104.2 unit=°F
